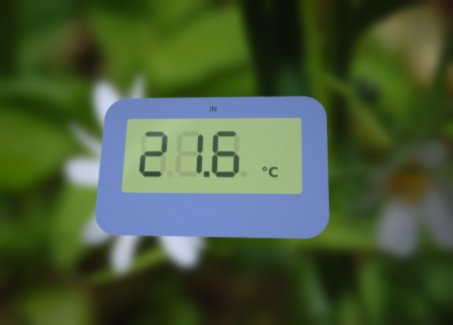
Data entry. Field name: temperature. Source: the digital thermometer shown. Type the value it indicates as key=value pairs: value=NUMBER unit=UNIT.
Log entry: value=21.6 unit=°C
